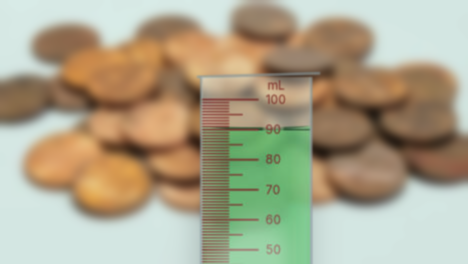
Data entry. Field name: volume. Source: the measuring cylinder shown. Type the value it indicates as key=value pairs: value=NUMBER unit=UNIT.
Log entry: value=90 unit=mL
